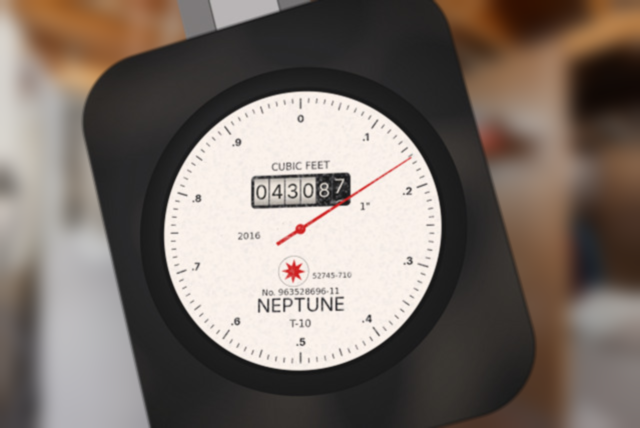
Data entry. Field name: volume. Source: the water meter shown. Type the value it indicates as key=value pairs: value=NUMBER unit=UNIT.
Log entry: value=43087.16 unit=ft³
